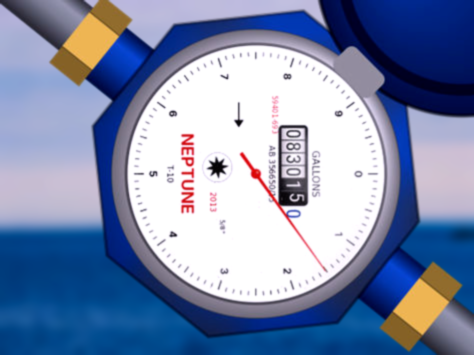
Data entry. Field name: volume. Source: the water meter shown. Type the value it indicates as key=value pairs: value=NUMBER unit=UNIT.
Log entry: value=830151.5 unit=gal
